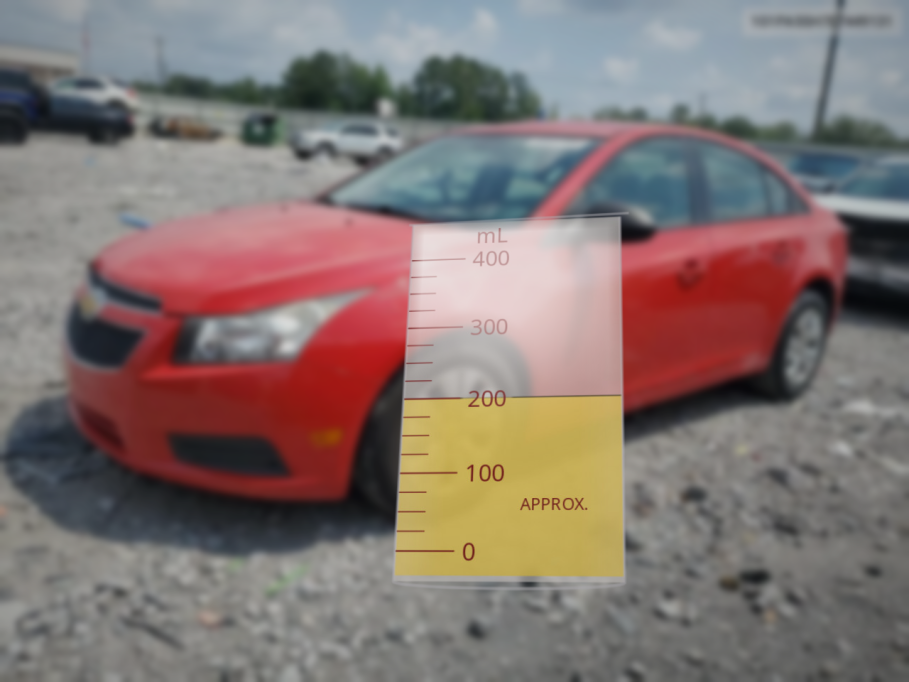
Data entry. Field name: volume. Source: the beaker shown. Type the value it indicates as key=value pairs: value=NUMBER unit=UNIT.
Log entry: value=200 unit=mL
